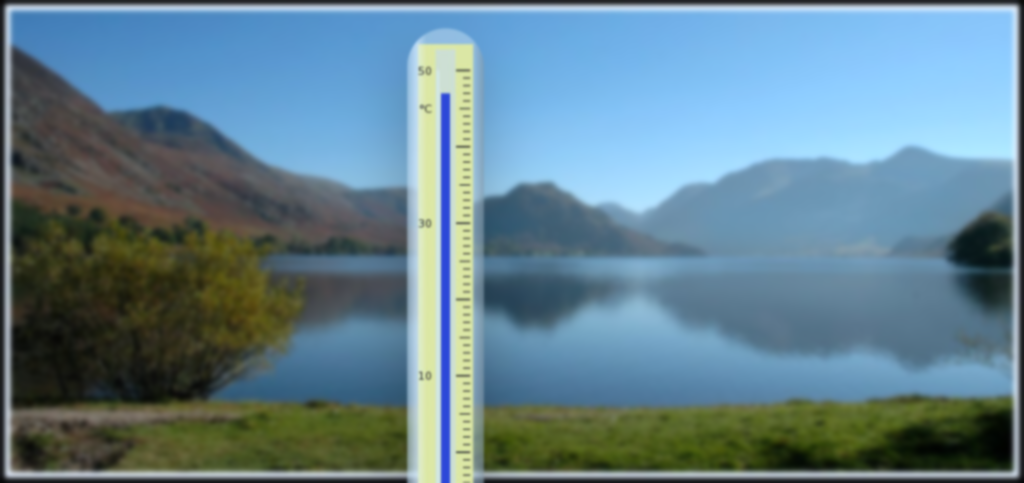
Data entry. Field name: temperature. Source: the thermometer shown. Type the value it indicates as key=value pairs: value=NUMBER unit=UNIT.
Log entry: value=47 unit=°C
